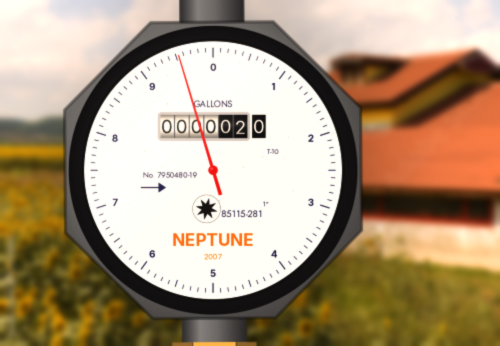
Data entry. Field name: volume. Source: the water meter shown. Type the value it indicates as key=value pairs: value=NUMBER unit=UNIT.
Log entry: value=19.5 unit=gal
